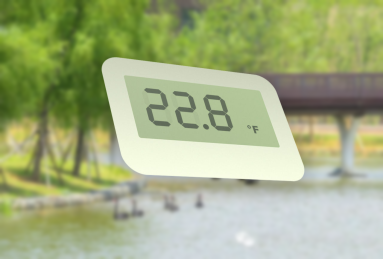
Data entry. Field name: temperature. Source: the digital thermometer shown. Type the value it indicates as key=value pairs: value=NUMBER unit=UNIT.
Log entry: value=22.8 unit=°F
